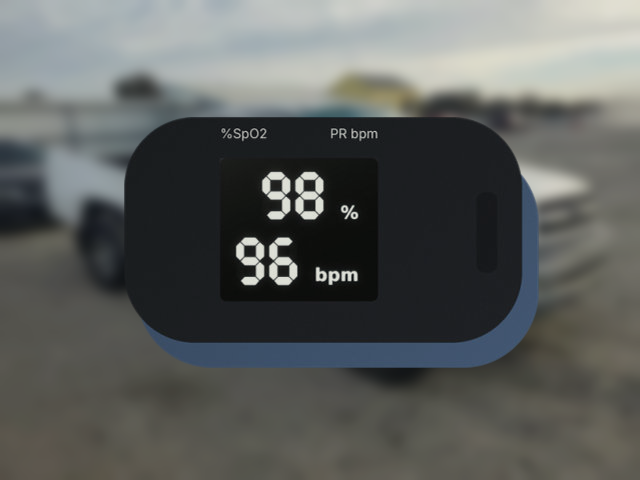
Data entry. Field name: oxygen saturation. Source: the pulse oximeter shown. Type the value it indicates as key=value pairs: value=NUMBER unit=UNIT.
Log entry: value=98 unit=%
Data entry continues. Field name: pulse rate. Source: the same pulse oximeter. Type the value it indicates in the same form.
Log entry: value=96 unit=bpm
